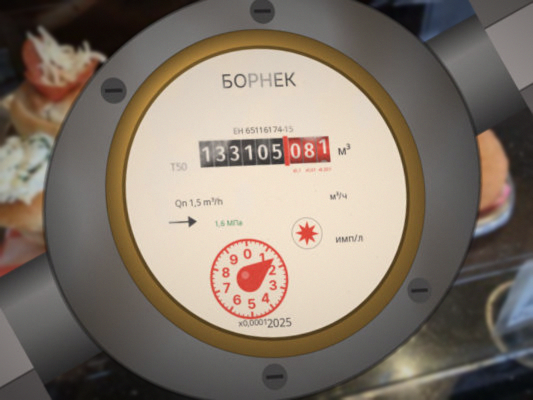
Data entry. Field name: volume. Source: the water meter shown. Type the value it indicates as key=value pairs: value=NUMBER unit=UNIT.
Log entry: value=133105.0811 unit=m³
